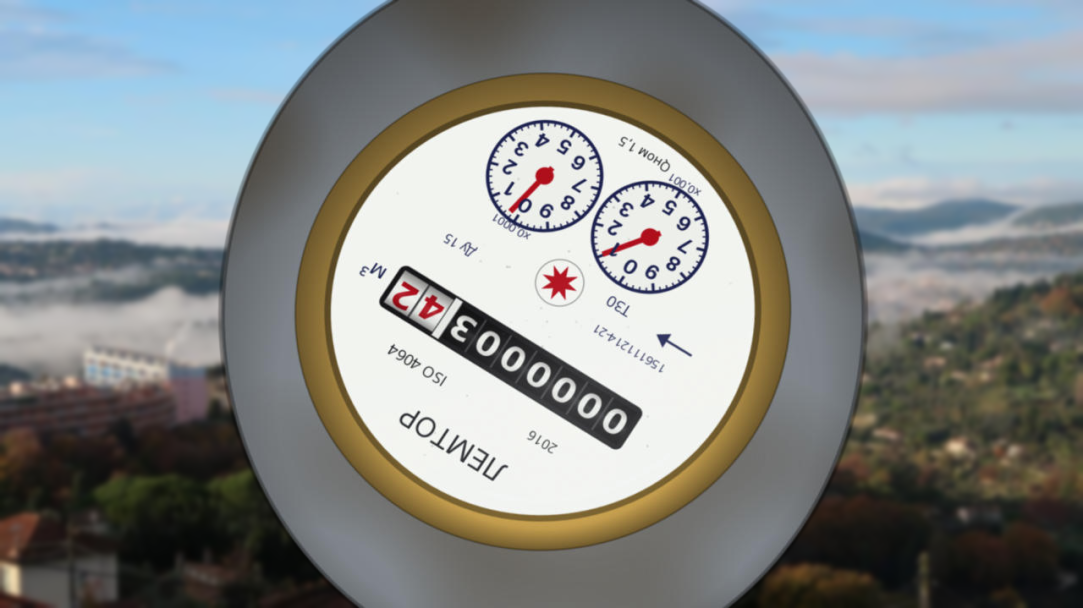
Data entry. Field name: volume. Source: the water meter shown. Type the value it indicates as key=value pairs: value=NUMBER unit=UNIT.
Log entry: value=3.4210 unit=m³
